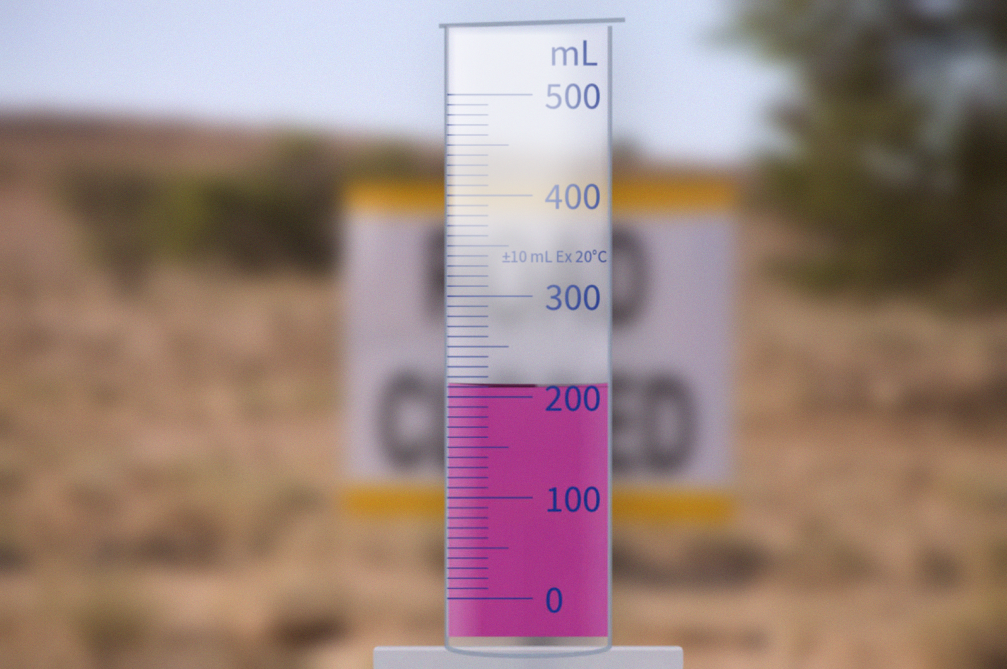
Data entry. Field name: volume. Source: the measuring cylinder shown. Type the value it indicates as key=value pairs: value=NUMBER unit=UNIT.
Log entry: value=210 unit=mL
